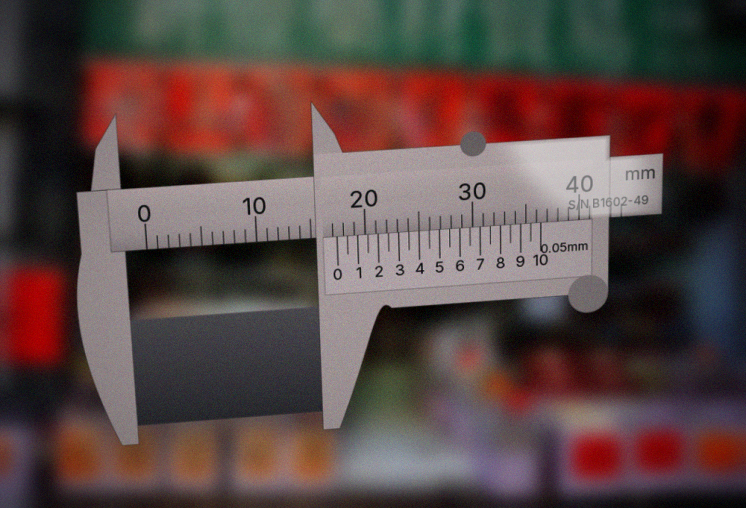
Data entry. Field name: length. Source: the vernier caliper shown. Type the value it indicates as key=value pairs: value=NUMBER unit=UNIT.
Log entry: value=17.4 unit=mm
